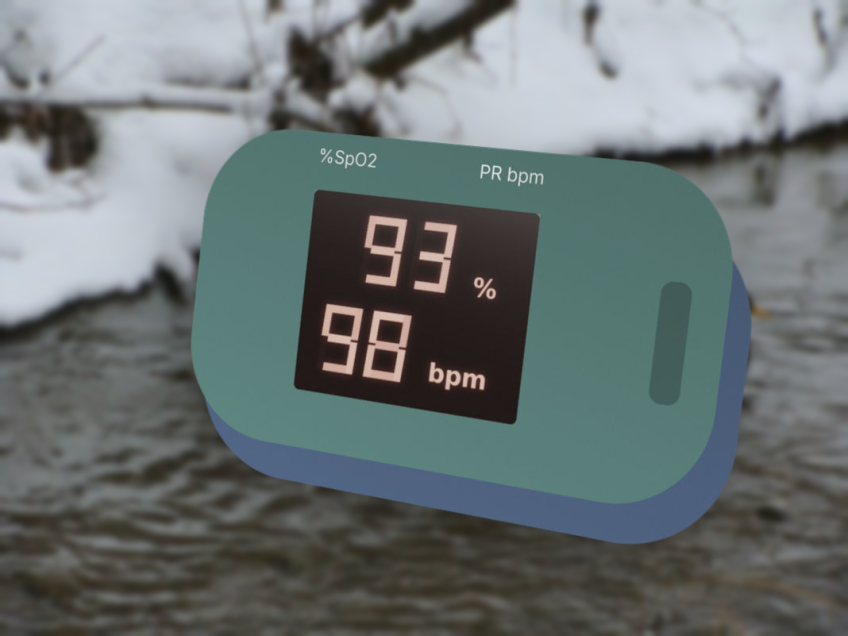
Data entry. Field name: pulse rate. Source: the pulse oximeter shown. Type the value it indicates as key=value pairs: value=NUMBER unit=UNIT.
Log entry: value=98 unit=bpm
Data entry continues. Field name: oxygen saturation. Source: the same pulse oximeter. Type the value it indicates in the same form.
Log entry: value=93 unit=%
